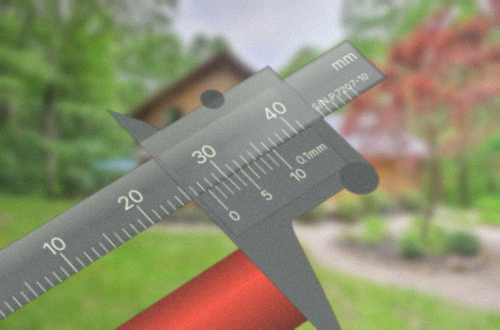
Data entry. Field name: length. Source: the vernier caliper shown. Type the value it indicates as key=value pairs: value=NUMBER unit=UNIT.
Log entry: value=27.4 unit=mm
